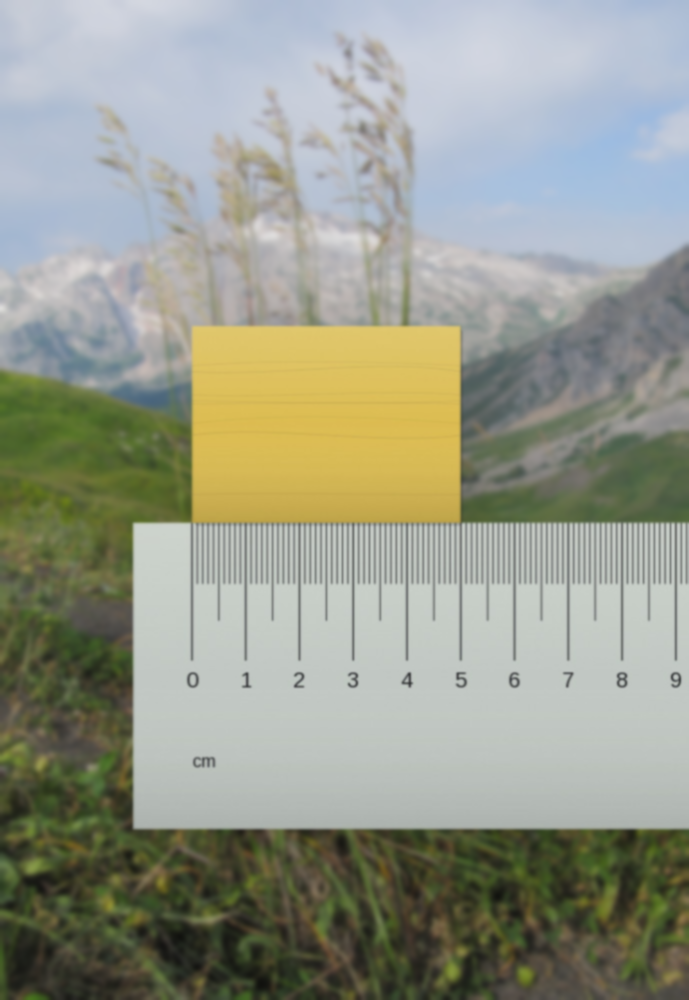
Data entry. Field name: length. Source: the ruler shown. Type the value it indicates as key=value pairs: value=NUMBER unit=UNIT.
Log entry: value=5 unit=cm
